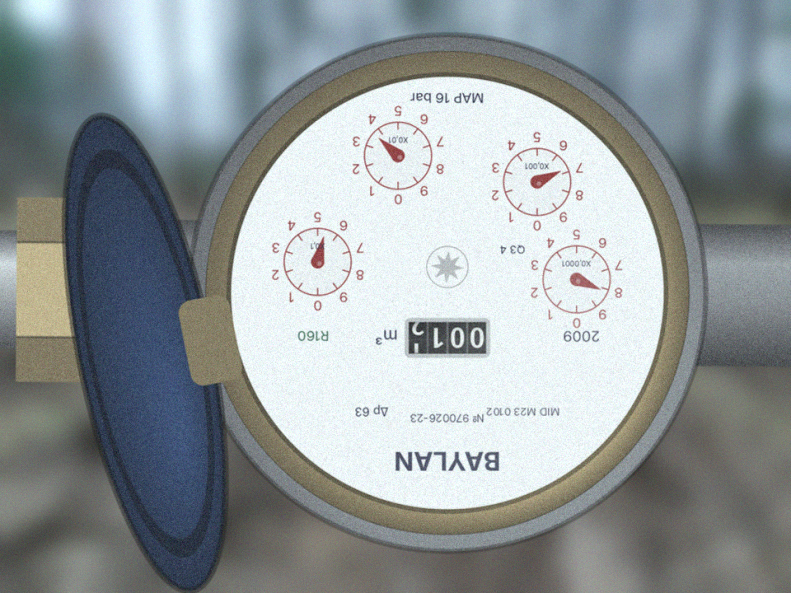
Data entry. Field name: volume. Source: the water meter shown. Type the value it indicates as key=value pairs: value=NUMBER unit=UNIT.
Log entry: value=11.5368 unit=m³
